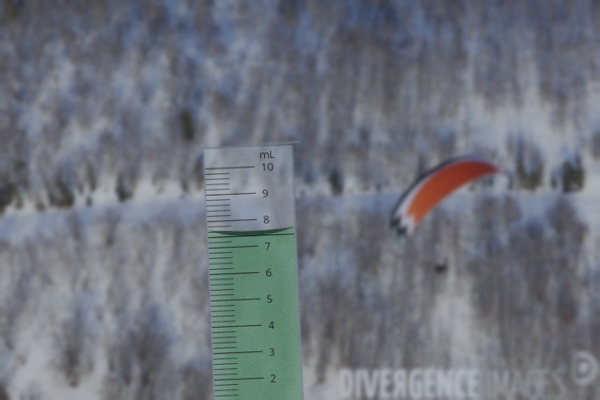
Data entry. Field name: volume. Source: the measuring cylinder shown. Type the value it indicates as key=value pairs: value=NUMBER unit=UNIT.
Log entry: value=7.4 unit=mL
